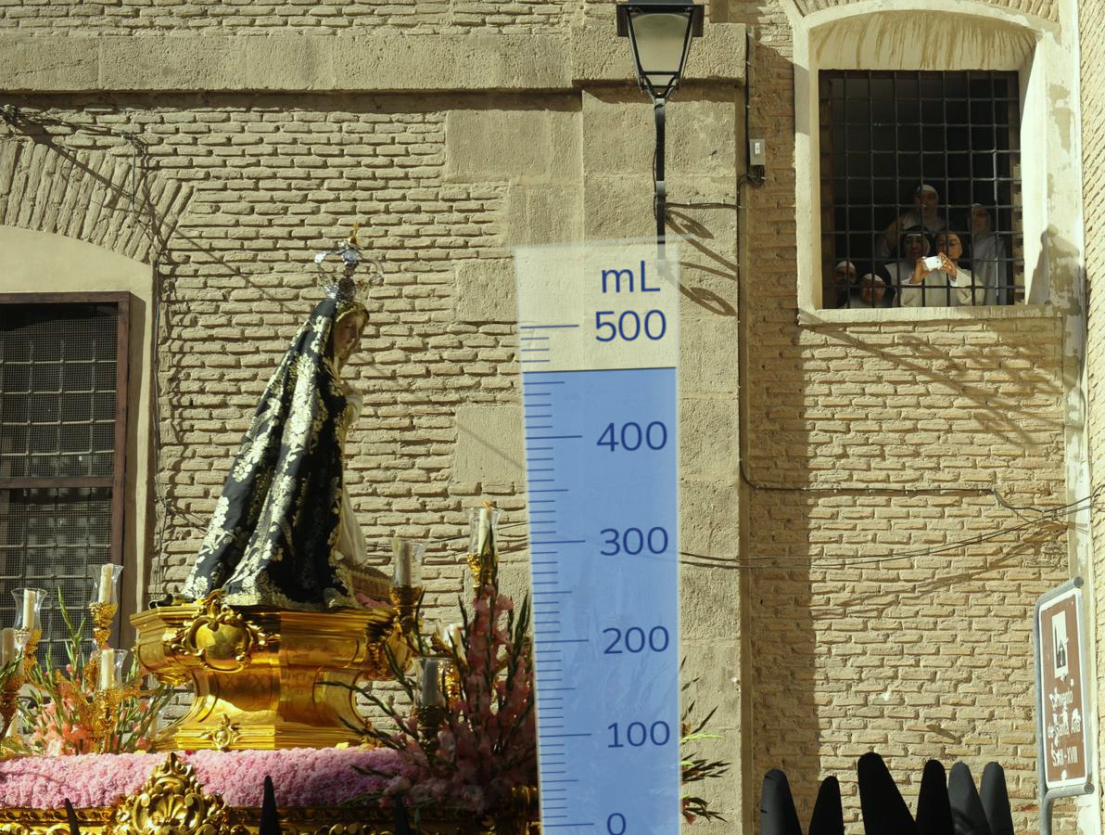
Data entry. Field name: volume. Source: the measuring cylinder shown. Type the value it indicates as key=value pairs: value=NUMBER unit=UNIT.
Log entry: value=460 unit=mL
